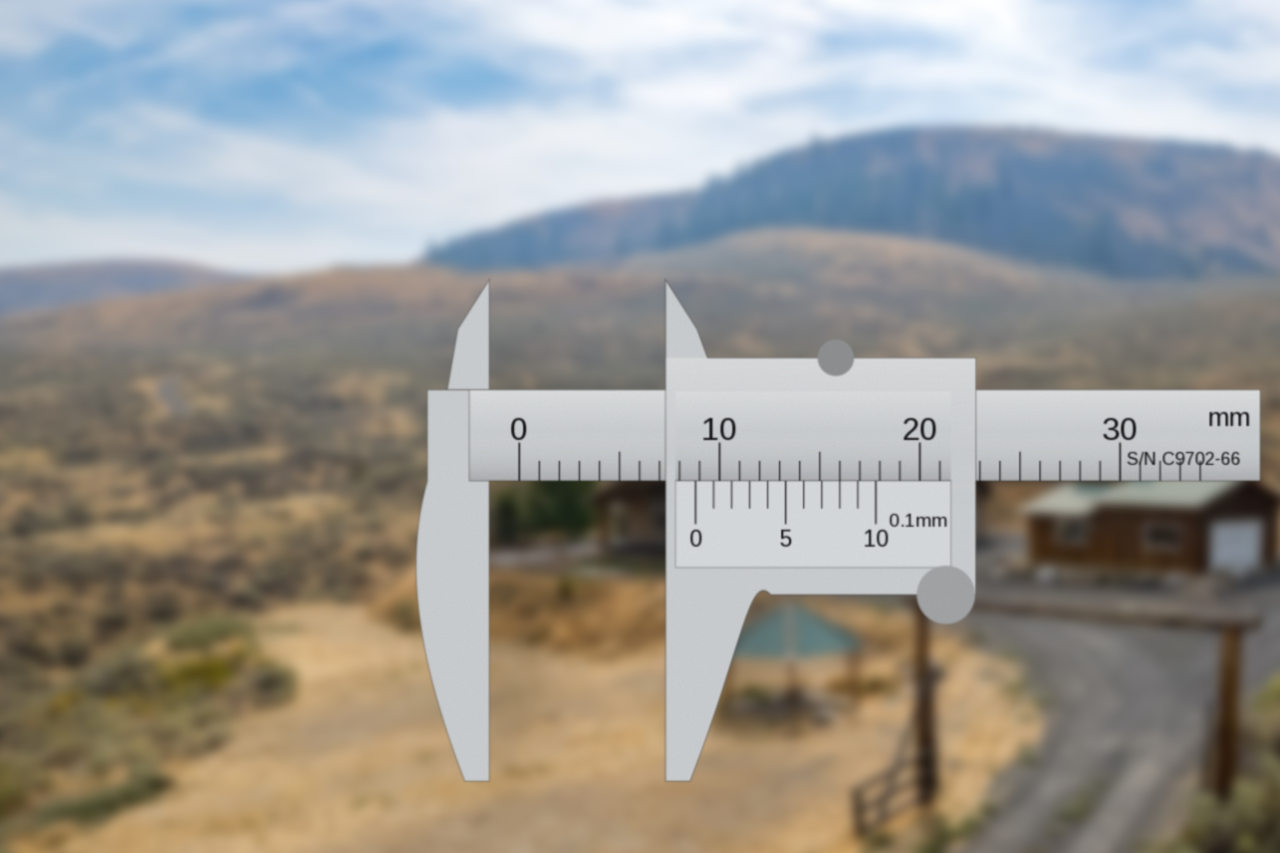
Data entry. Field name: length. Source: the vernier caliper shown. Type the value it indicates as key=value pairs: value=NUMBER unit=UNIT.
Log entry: value=8.8 unit=mm
